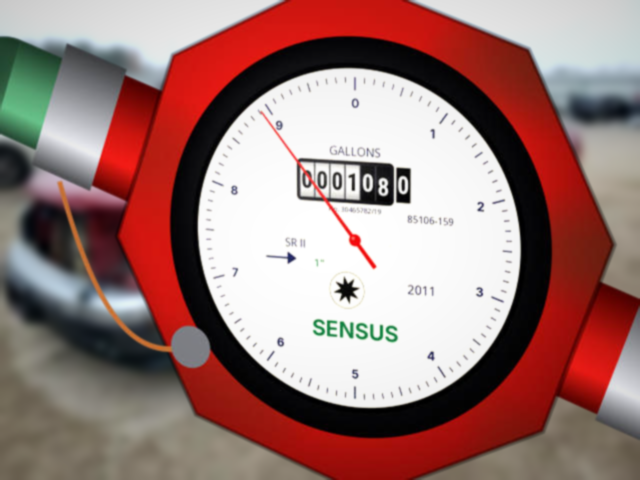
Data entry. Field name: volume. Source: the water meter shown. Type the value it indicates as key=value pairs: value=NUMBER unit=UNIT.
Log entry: value=1078.9 unit=gal
